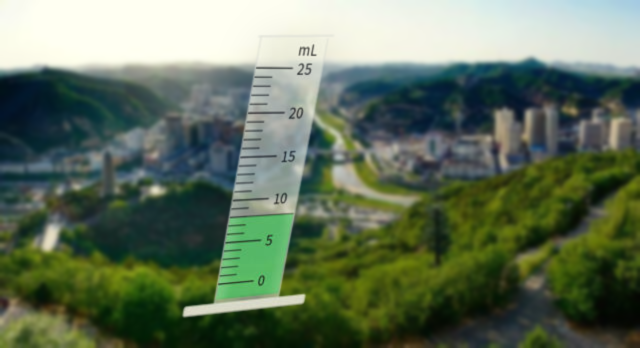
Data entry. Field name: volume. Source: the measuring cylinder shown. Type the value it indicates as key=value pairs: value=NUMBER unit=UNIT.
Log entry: value=8 unit=mL
